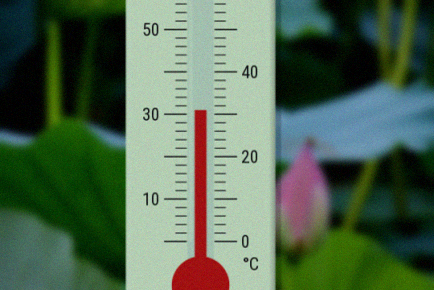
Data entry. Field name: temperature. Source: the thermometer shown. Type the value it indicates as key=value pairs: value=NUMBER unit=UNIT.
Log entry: value=31 unit=°C
